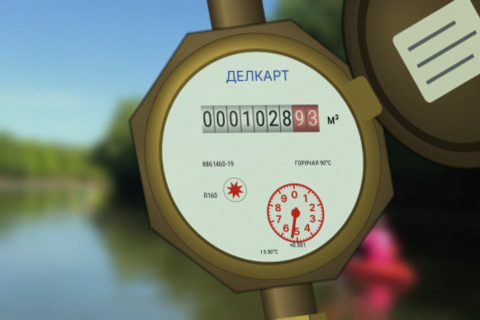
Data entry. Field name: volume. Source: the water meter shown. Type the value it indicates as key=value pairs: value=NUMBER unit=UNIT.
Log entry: value=1028.935 unit=m³
